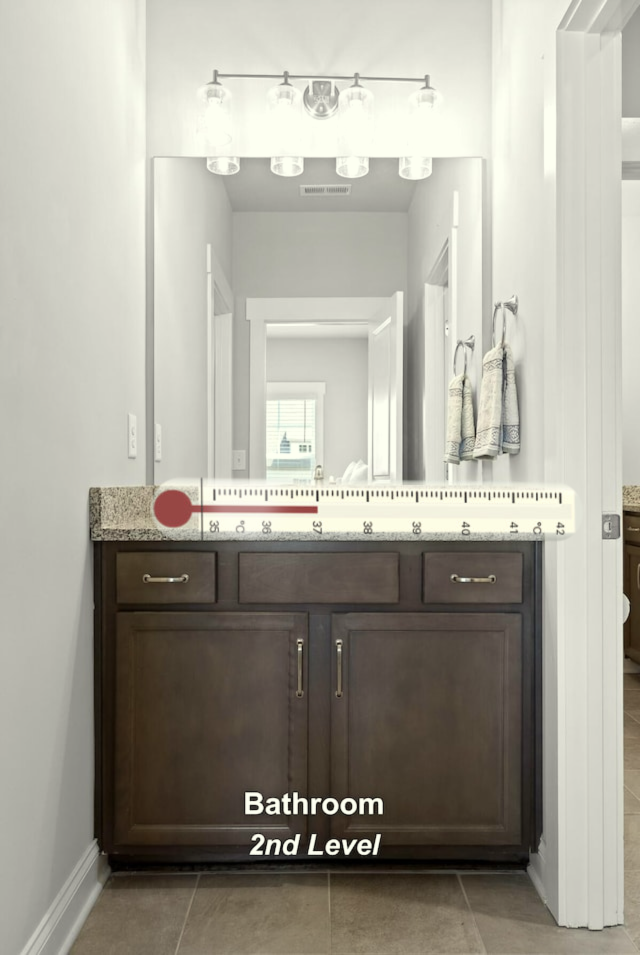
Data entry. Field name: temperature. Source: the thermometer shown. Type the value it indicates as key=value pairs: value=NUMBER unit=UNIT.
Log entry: value=37 unit=°C
